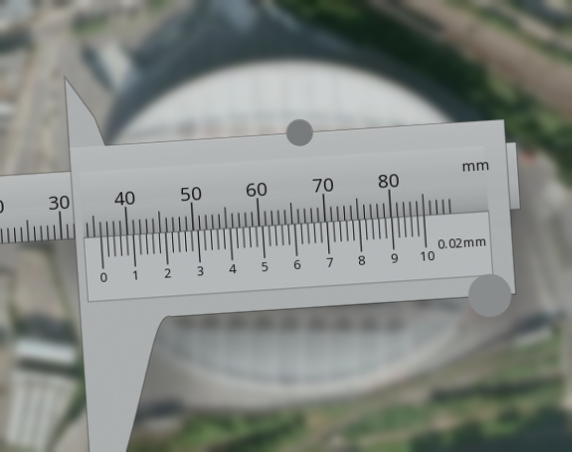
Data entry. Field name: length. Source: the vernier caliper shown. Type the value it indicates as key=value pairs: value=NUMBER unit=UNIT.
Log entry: value=36.0 unit=mm
